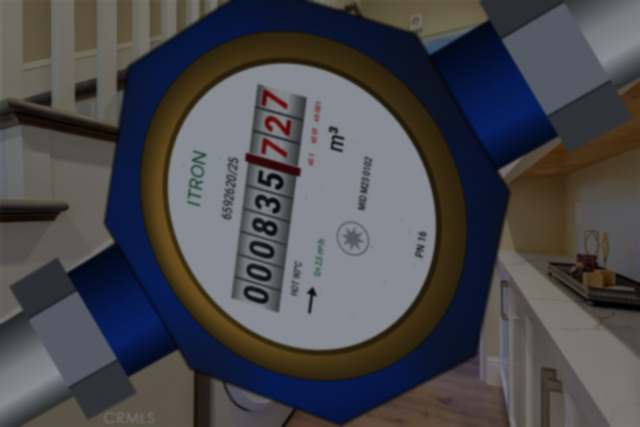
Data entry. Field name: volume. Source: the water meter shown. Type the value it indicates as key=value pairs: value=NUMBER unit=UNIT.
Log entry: value=835.727 unit=m³
